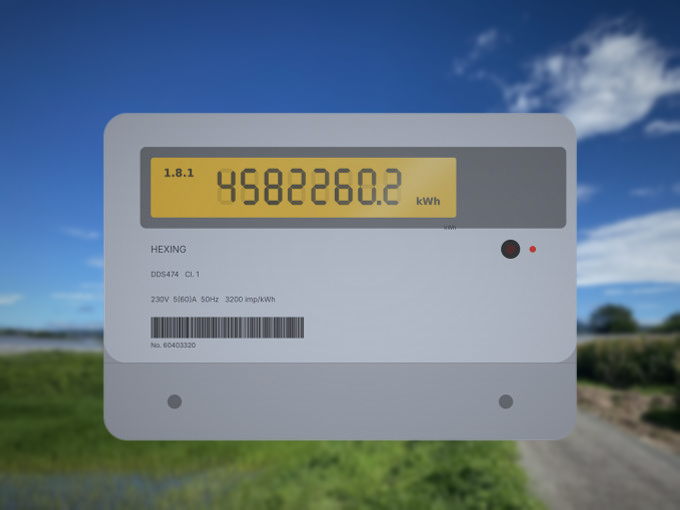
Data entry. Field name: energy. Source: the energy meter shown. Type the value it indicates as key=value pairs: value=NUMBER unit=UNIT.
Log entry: value=4582260.2 unit=kWh
